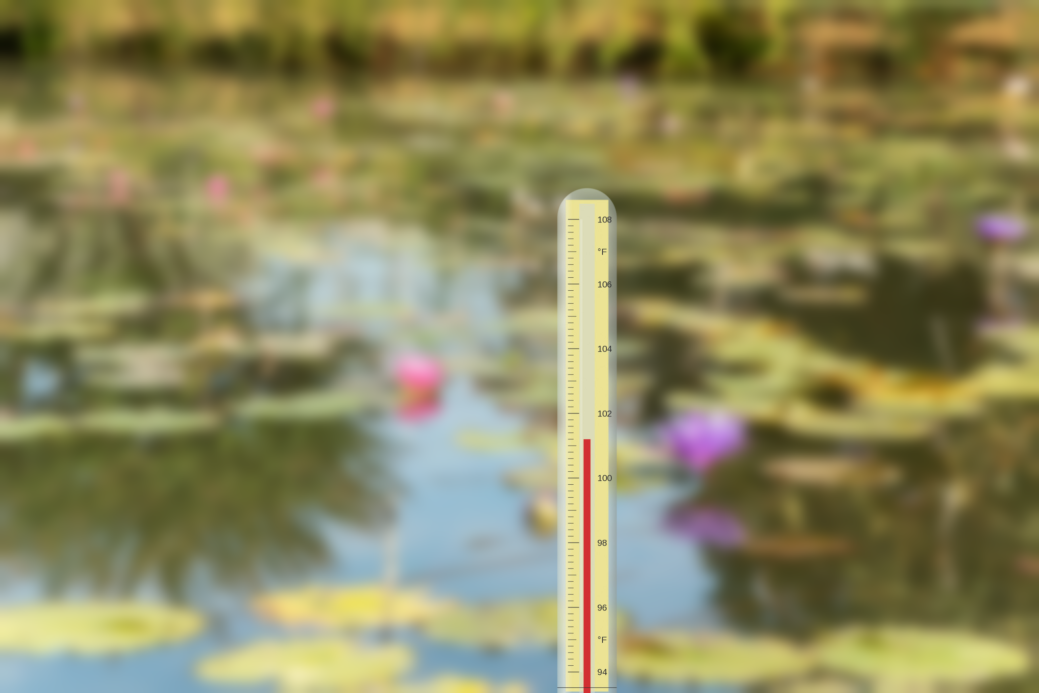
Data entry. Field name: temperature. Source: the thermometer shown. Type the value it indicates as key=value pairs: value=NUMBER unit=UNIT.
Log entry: value=101.2 unit=°F
